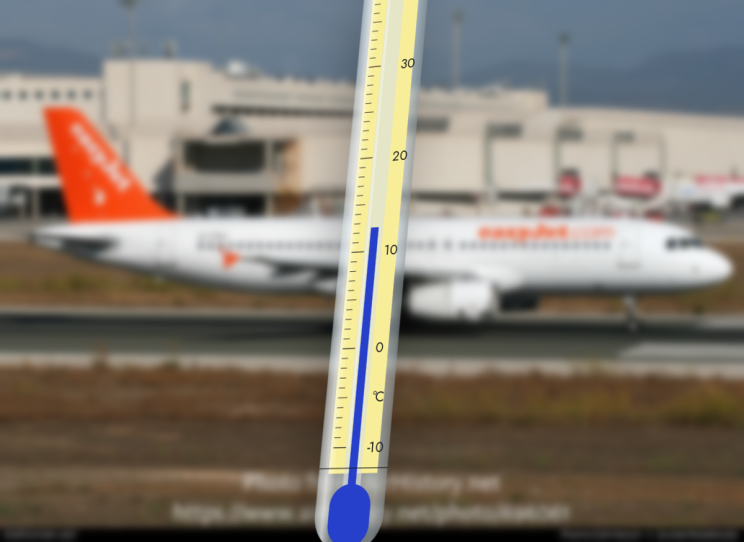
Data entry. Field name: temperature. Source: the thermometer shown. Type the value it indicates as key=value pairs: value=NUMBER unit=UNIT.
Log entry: value=12.5 unit=°C
